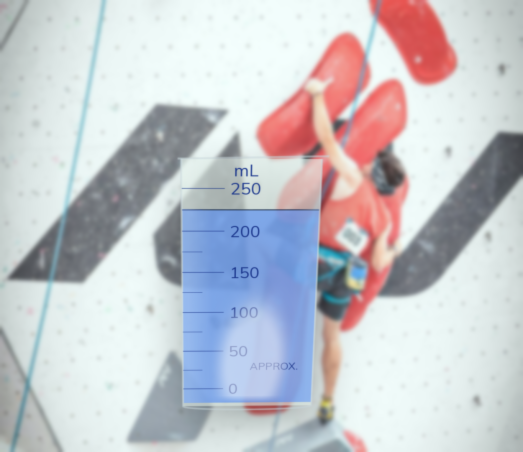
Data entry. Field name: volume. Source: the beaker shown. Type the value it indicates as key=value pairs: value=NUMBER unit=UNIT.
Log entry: value=225 unit=mL
